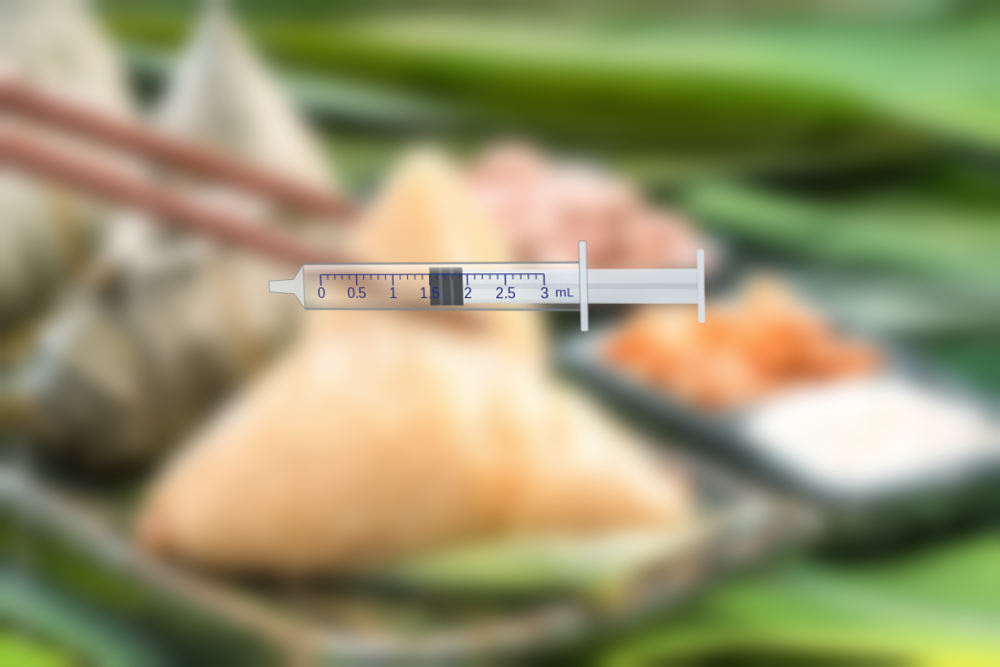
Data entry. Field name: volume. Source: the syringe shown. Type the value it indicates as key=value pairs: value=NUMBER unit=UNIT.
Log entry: value=1.5 unit=mL
